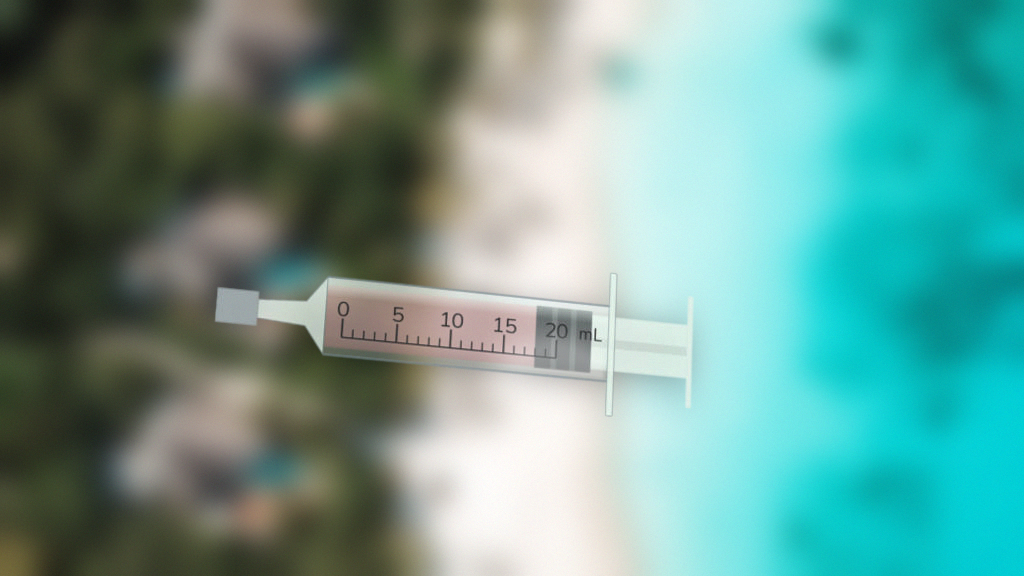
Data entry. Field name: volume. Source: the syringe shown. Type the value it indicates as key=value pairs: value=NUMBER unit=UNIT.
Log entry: value=18 unit=mL
